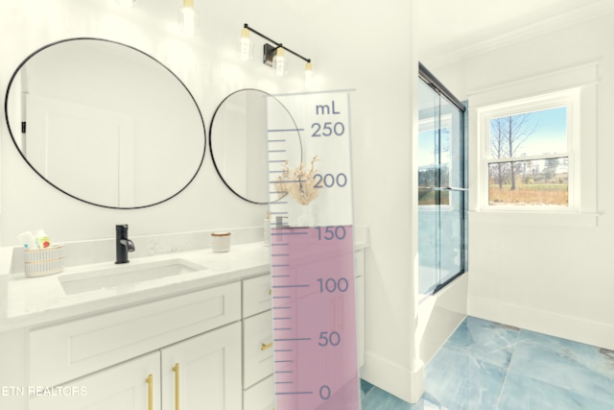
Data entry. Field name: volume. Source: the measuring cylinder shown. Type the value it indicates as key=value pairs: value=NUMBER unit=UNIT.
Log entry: value=155 unit=mL
